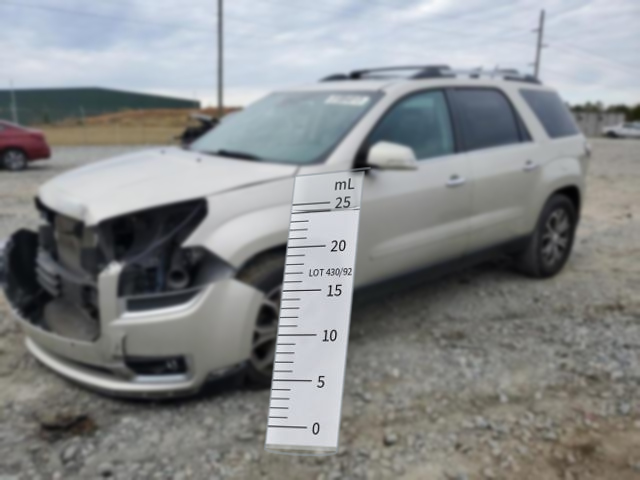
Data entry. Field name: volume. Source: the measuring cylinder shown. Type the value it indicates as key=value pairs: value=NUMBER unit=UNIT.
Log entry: value=24 unit=mL
